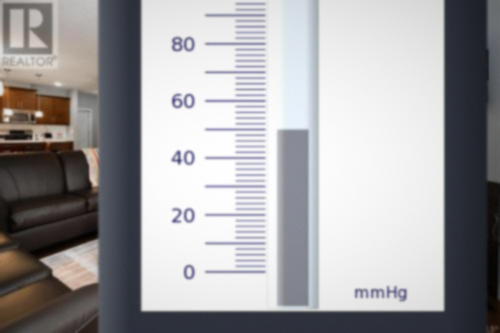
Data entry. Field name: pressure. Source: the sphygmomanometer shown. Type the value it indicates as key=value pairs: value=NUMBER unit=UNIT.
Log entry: value=50 unit=mmHg
